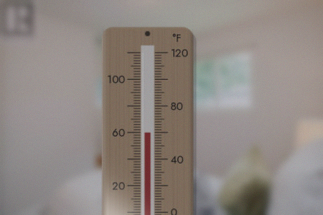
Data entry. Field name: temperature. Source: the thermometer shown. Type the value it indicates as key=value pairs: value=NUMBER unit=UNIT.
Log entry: value=60 unit=°F
